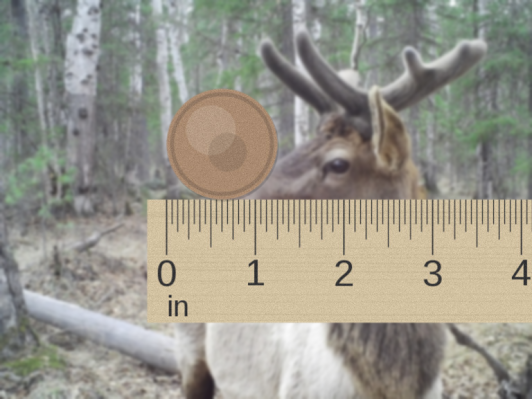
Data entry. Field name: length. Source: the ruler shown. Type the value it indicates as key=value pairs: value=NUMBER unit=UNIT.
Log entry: value=1.25 unit=in
